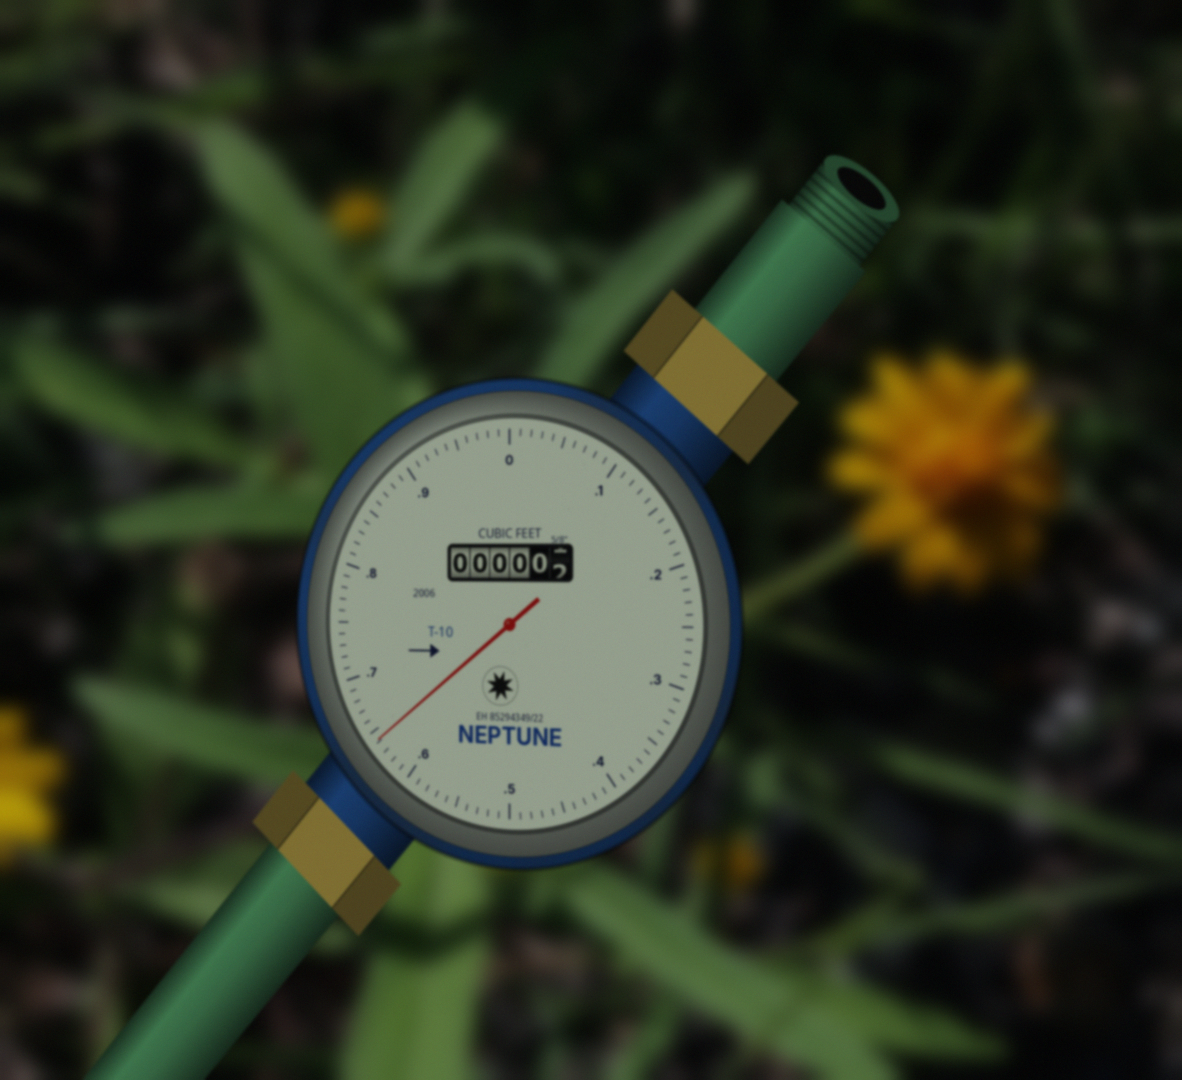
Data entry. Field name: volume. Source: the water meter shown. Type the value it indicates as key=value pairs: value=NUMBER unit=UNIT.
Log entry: value=1.64 unit=ft³
